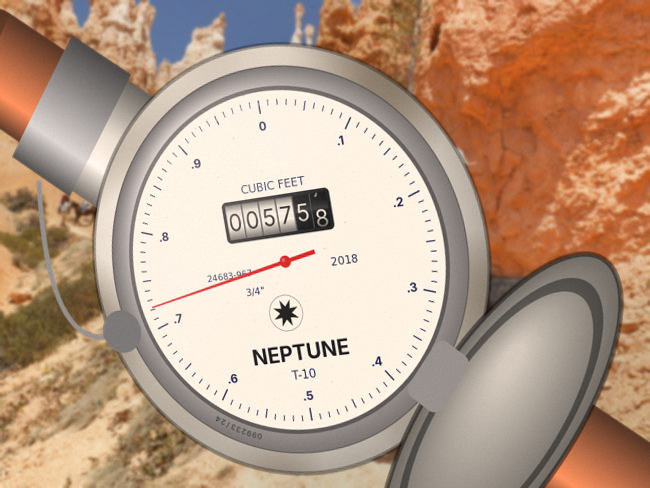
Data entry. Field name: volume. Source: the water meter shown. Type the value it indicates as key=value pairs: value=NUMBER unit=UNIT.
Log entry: value=5757.72 unit=ft³
